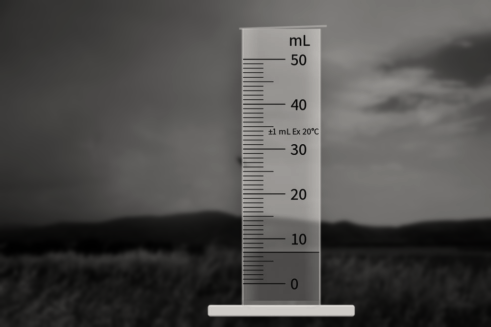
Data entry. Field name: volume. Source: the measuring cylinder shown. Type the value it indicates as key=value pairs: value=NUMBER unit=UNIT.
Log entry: value=7 unit=mL
